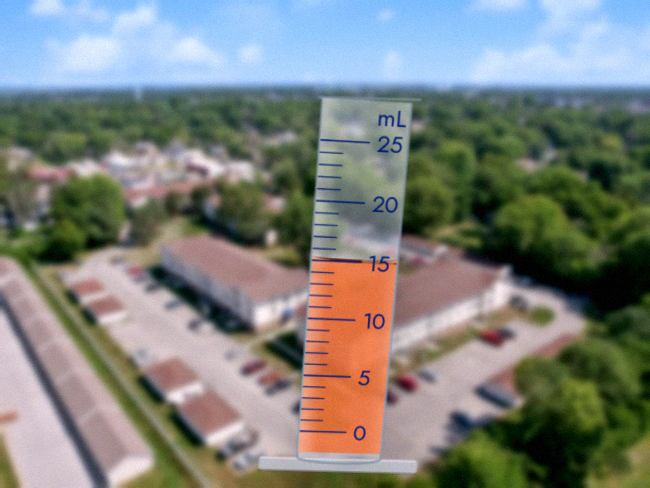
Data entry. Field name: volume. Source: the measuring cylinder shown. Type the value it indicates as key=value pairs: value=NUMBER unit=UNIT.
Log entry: value=15 unit=mL
